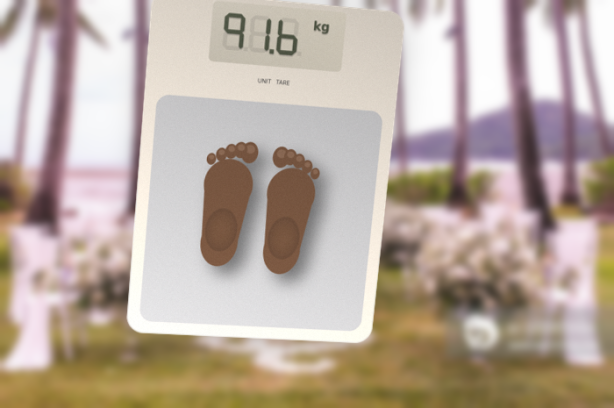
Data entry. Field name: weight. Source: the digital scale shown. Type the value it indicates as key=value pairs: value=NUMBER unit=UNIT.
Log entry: value=91.6 unit=kg
